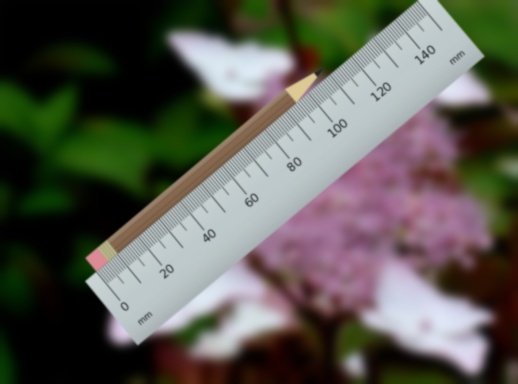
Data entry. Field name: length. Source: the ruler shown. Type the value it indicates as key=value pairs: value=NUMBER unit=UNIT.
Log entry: value=110 unit=mm
